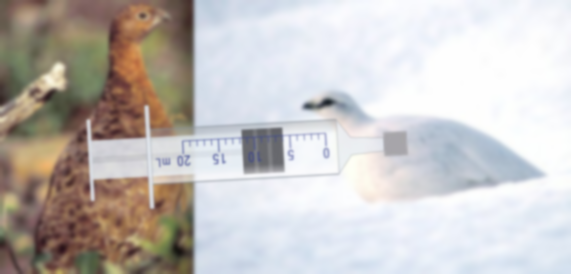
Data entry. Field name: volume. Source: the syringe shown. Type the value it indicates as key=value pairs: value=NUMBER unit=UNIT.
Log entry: value=6 unit=mL
